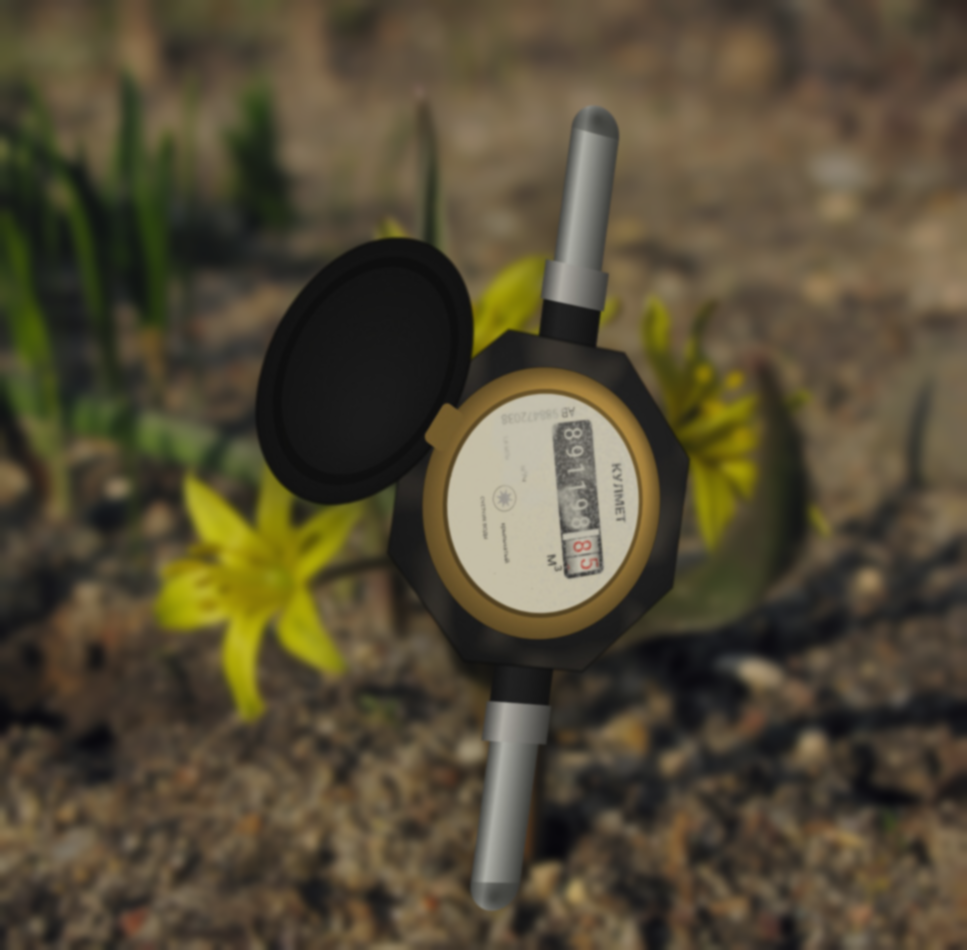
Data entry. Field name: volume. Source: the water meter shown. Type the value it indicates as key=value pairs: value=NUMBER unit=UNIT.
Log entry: value=891198.85 unit=m³
